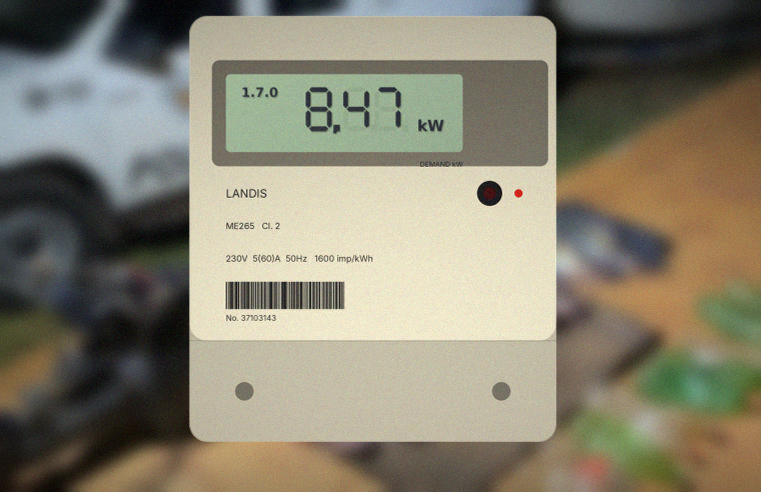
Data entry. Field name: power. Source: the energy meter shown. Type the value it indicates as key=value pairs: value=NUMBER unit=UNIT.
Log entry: value=8.47 unit=kW
